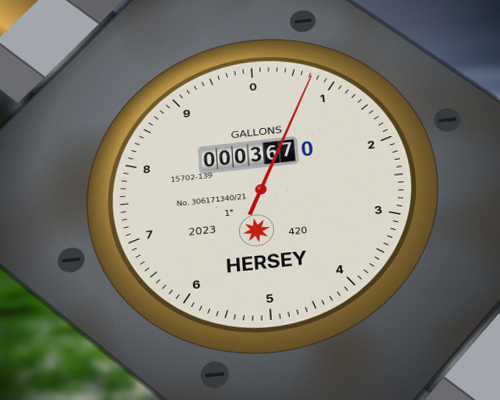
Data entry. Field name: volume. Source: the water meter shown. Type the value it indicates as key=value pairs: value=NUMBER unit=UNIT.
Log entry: value=3670.7 unit=gal
